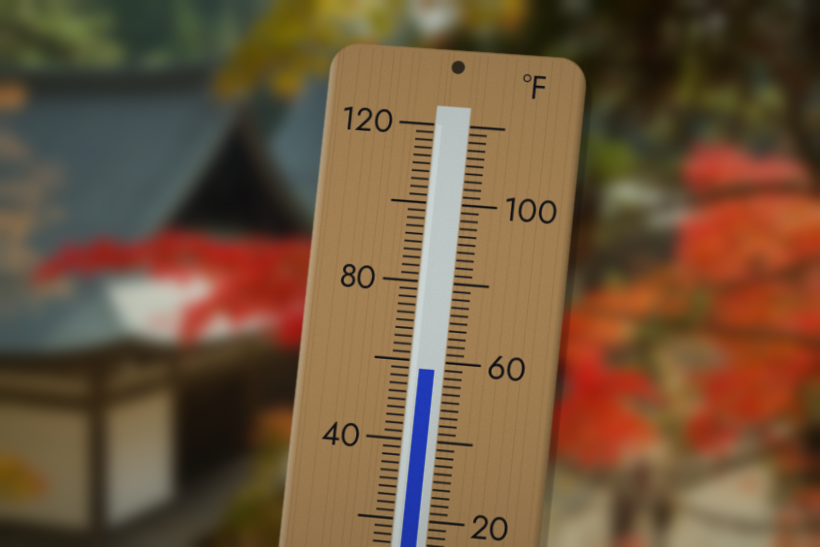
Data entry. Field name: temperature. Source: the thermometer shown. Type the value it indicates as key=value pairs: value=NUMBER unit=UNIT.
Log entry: value=58 unit=°F
